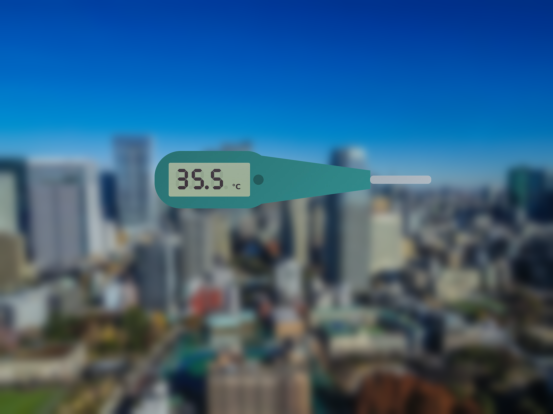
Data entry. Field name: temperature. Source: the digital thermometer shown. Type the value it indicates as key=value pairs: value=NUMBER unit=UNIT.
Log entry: value=35.5 unit=°C
